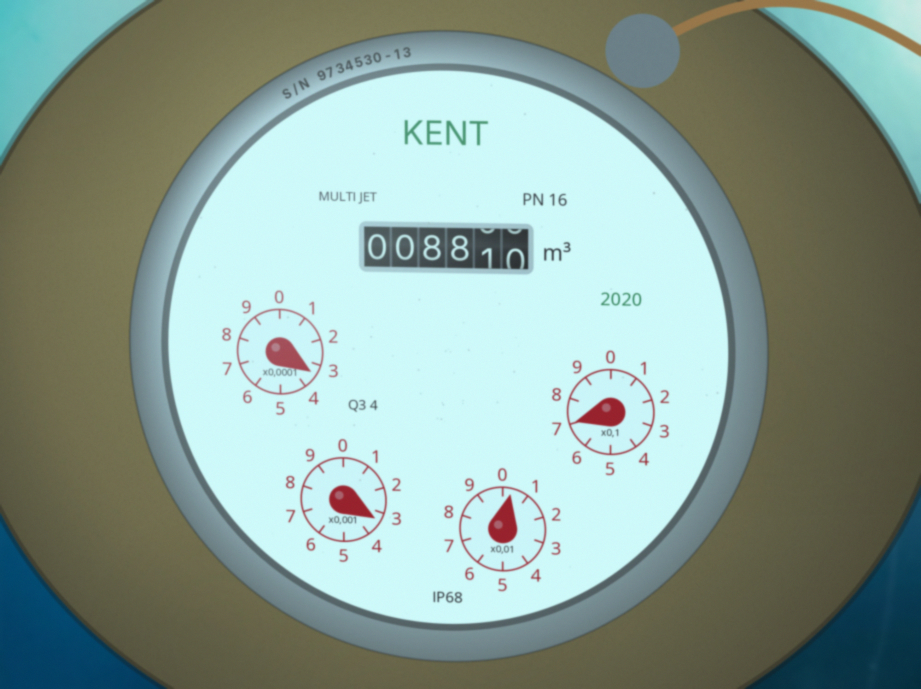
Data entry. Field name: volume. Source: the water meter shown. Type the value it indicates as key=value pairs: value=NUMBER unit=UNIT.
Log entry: value=8809.7033 unit=m³
